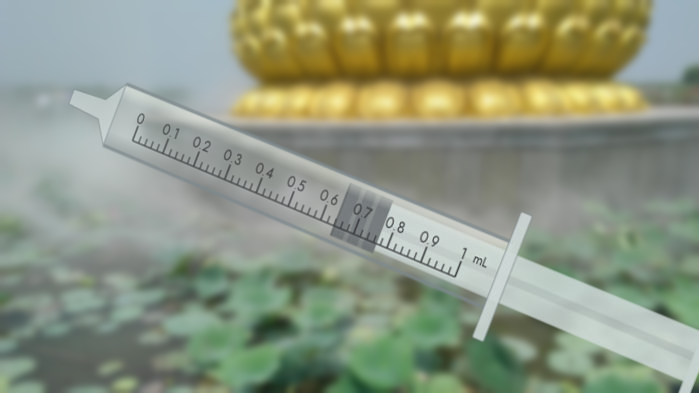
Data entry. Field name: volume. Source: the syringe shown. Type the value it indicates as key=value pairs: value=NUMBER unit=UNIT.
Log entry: value=0.64 unit=mL
